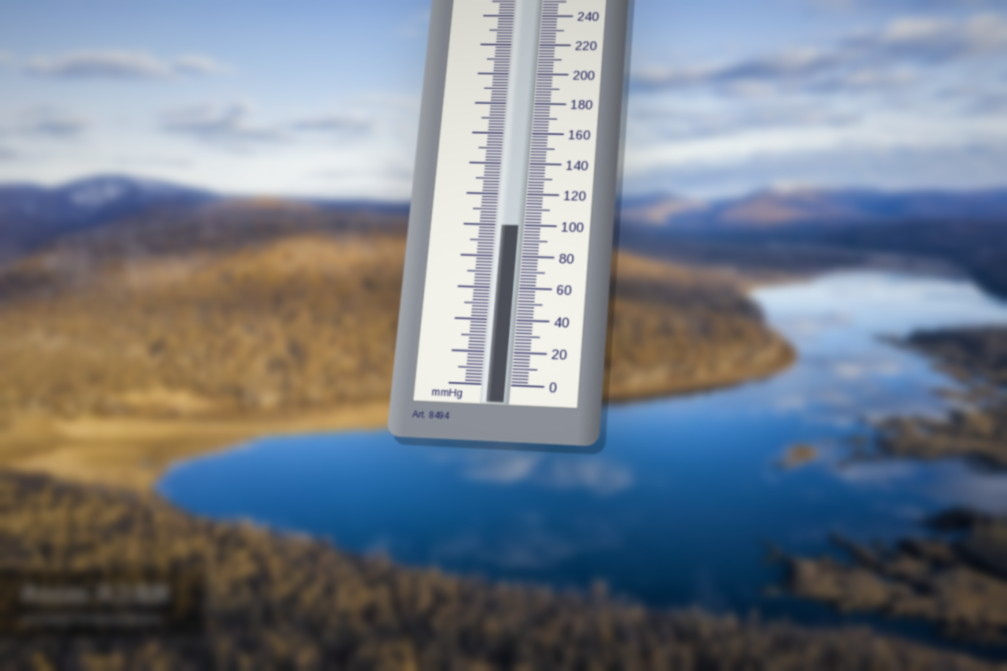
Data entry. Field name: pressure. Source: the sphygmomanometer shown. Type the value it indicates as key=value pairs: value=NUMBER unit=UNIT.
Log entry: value=100 unit=mmHg
